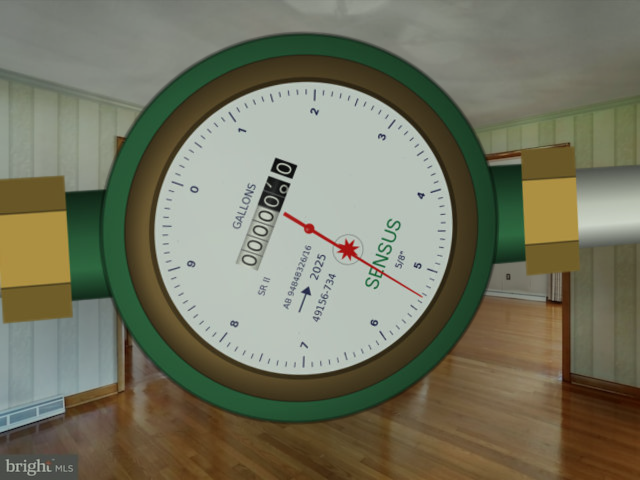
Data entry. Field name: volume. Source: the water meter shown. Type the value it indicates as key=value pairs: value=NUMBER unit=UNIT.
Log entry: value=75.3 unit=gal
